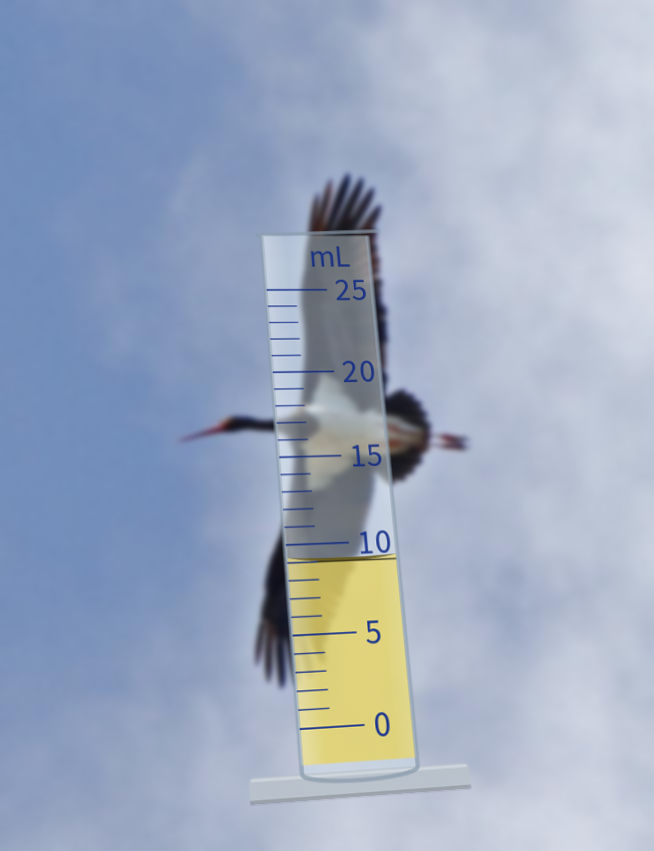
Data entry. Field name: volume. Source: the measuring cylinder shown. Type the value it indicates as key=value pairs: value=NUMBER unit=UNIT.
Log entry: value=9 unit=mL
